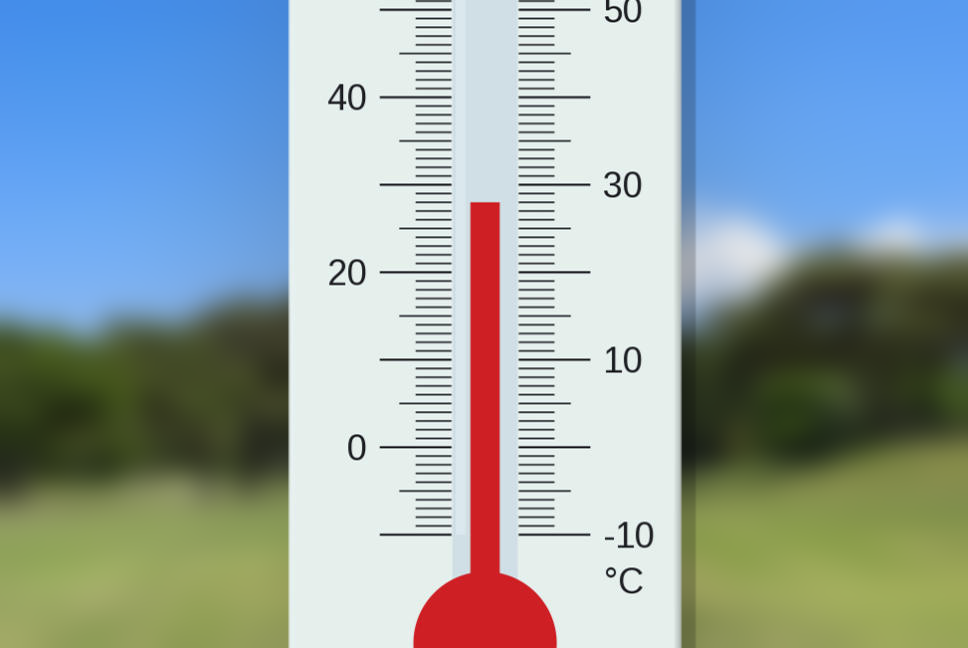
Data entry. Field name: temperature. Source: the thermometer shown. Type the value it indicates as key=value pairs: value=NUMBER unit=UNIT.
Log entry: value=28 unit=°C
